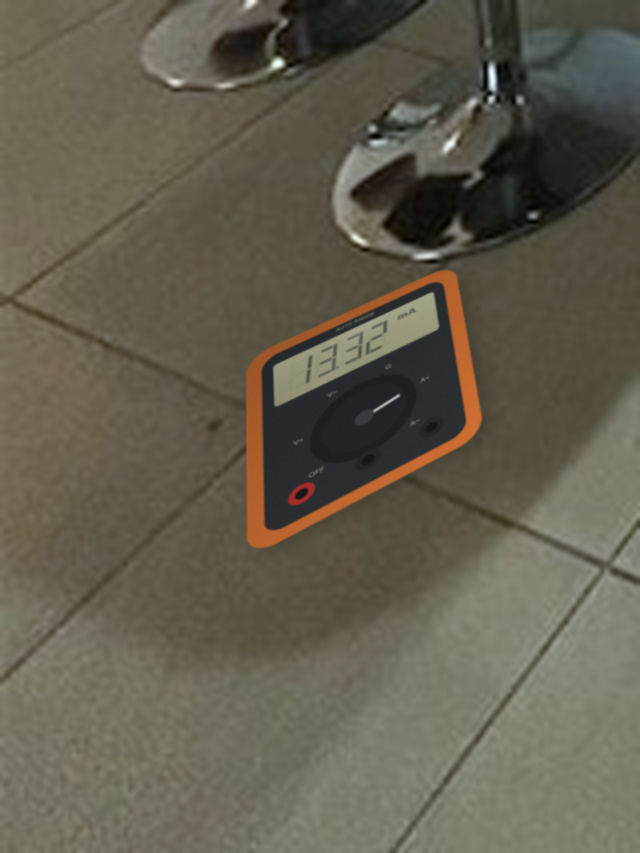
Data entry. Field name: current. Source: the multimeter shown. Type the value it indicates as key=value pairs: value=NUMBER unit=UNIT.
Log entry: value=13.32 unit=mA
